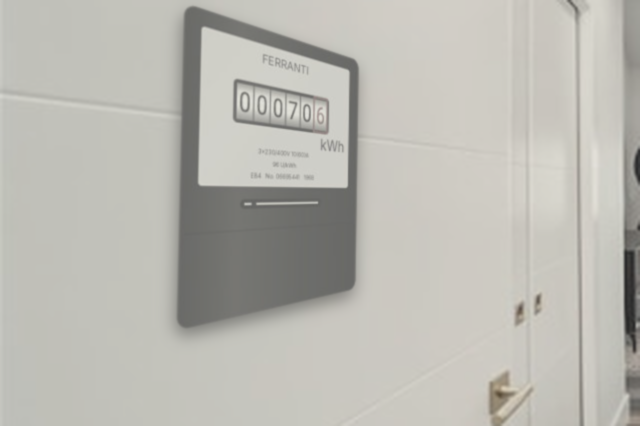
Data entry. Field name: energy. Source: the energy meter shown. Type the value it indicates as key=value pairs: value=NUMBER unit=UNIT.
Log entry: value=70.6 unit=kWh
